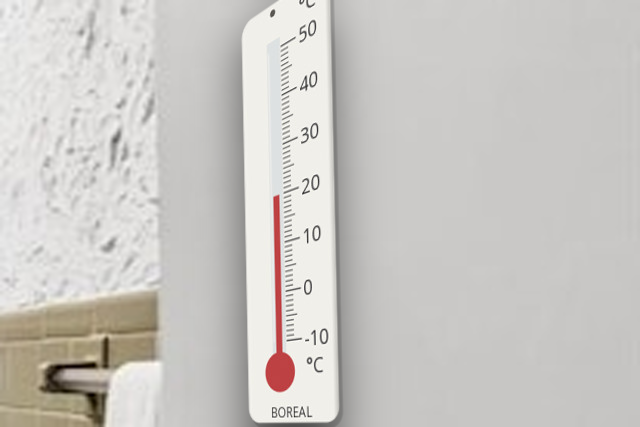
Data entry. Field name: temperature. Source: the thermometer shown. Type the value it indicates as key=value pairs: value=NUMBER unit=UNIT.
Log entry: value=20 unit=°C
